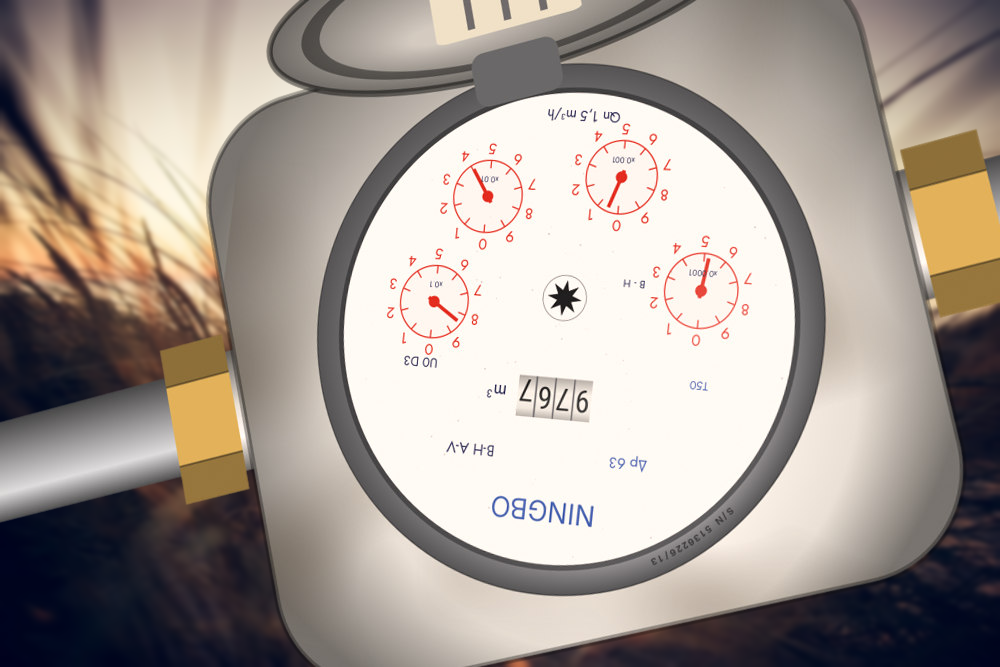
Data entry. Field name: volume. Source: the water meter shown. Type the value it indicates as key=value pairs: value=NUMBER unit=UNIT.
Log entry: value=9766.8405 unit=m³
